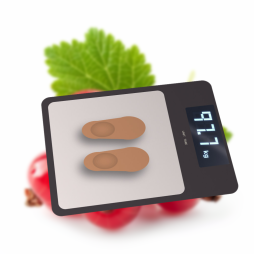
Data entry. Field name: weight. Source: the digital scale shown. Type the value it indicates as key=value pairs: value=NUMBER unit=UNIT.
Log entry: value=97.7 unit=kg
